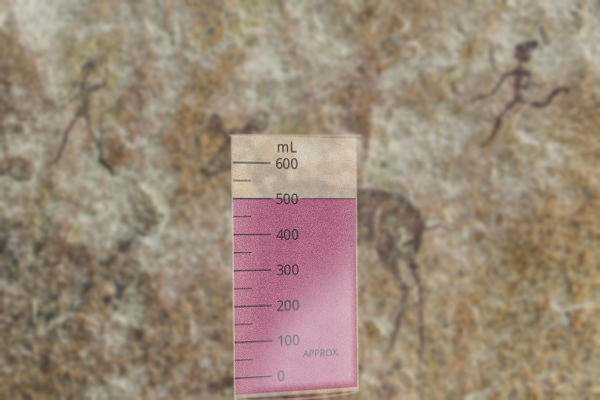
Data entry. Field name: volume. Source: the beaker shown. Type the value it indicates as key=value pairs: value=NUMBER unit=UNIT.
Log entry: value=500 unit=mL
